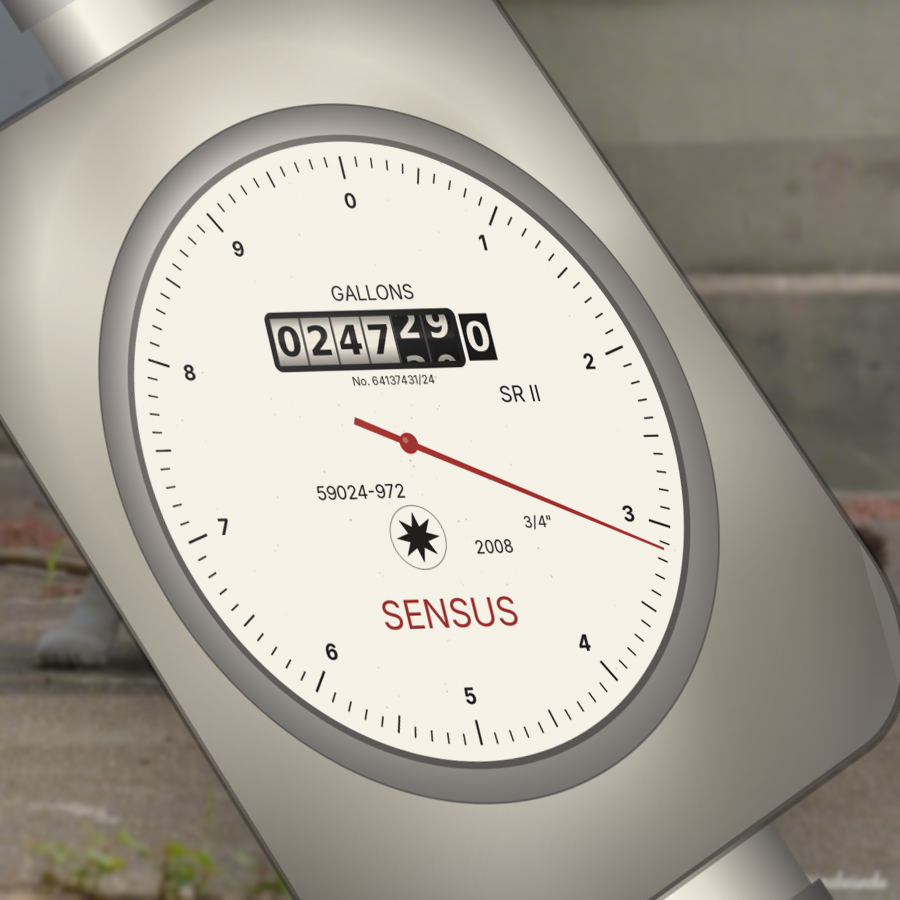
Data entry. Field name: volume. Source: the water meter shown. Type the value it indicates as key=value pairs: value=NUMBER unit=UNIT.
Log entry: value=247293.1 unit=gal
